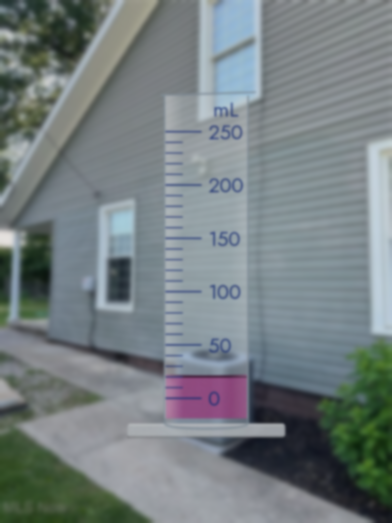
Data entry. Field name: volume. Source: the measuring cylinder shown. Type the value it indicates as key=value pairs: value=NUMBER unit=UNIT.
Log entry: value=20 unit=mL
